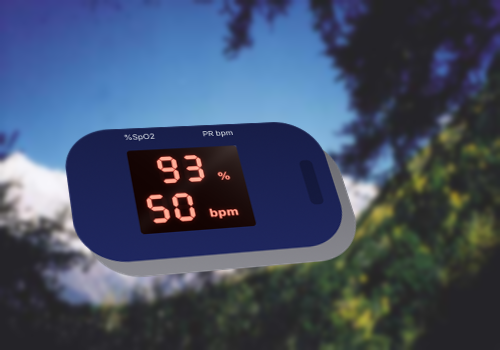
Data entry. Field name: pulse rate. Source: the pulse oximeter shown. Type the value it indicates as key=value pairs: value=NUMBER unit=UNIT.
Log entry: value=50 unit=bpm
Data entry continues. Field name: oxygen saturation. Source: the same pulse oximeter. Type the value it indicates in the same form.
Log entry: value=93 unit=%
